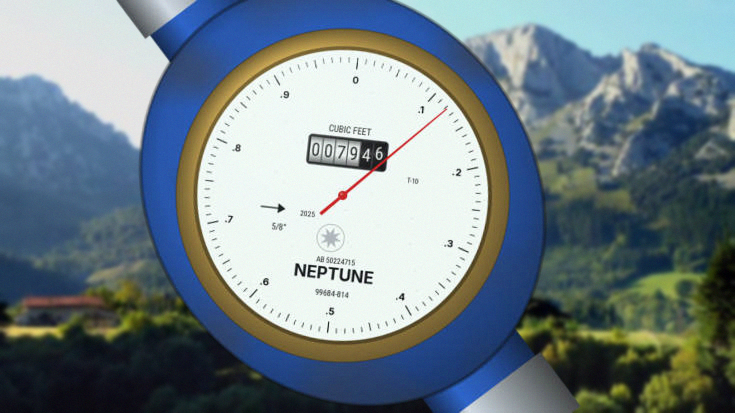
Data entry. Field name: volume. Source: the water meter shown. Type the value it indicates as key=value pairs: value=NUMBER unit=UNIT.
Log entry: value=7946.12 unit=ft³
